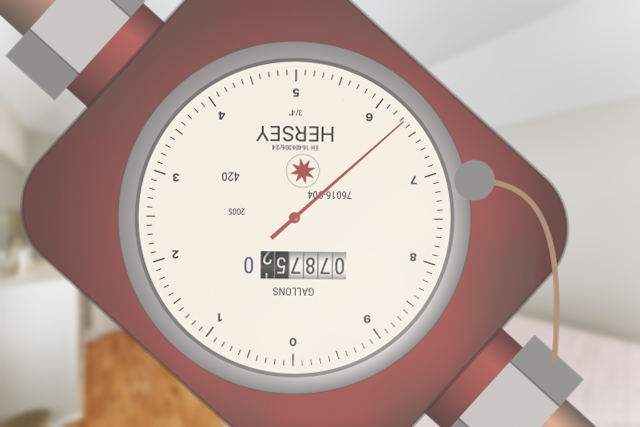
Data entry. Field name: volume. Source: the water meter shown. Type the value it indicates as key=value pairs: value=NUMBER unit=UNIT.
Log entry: value=787516.3 unit=gal
